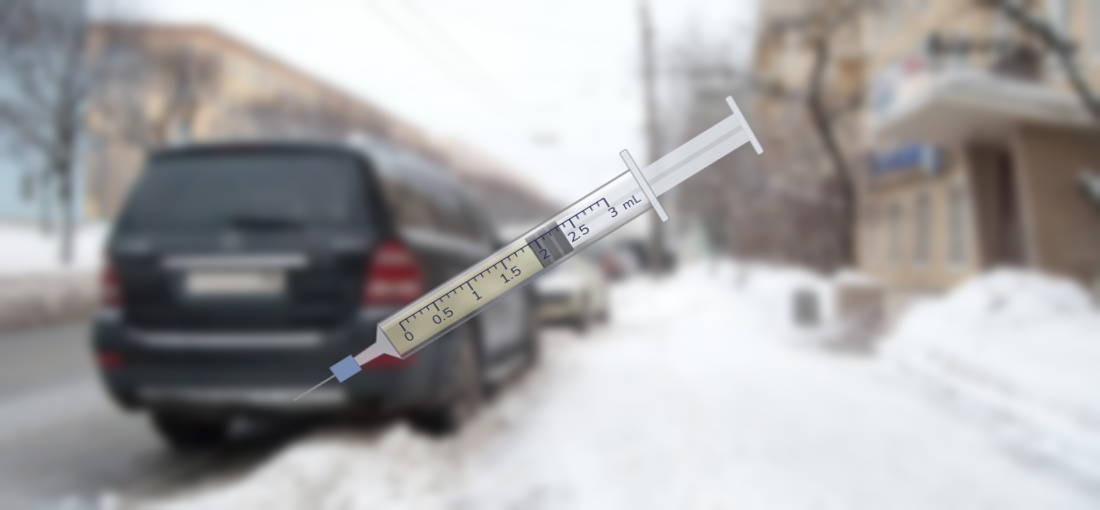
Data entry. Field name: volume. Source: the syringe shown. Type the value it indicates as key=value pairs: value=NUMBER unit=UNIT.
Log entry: value=1.9 unit=mL
